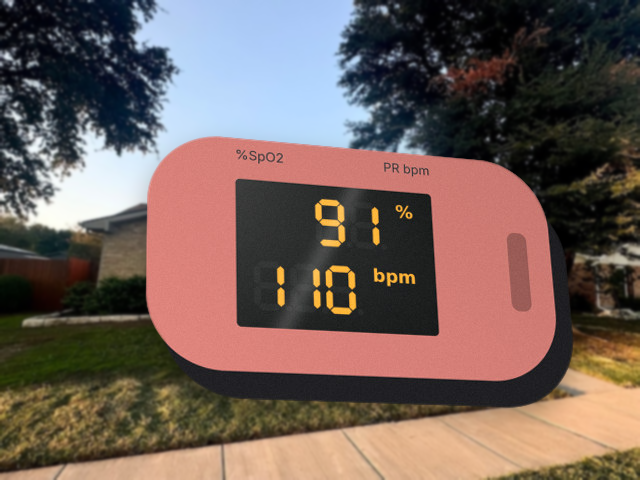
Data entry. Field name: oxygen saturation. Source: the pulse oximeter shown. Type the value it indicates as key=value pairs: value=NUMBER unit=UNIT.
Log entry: value=91 unit=%
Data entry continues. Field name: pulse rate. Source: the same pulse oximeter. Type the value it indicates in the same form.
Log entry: value=110 unit=bpm
